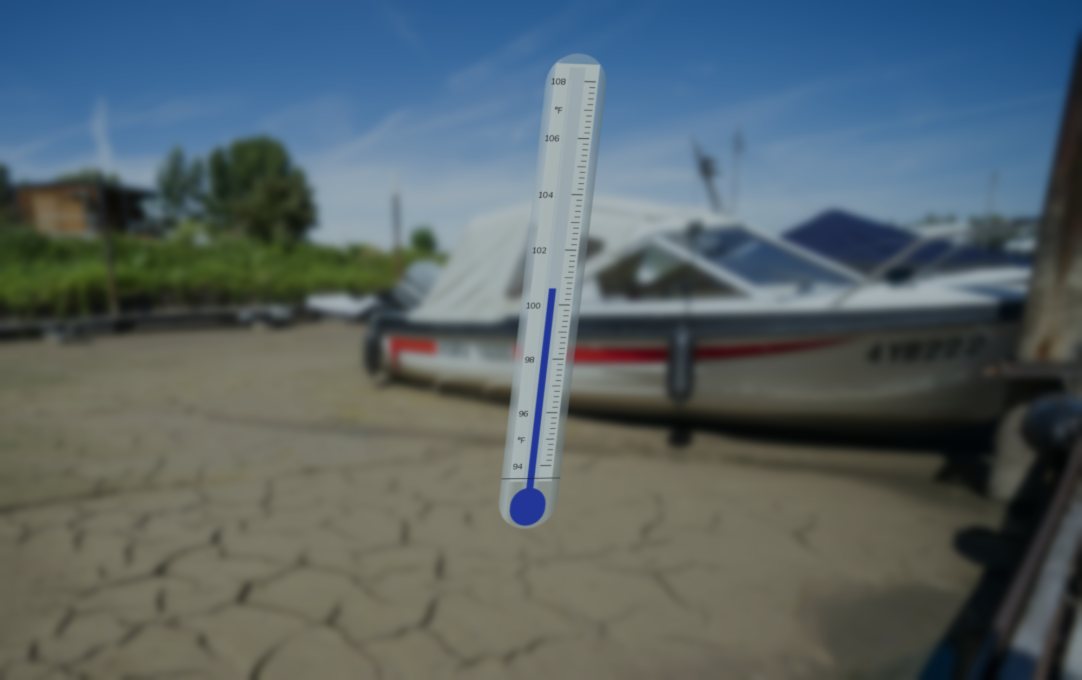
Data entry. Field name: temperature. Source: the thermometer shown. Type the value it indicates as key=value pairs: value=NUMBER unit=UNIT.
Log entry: value=100.6 unit=°F
